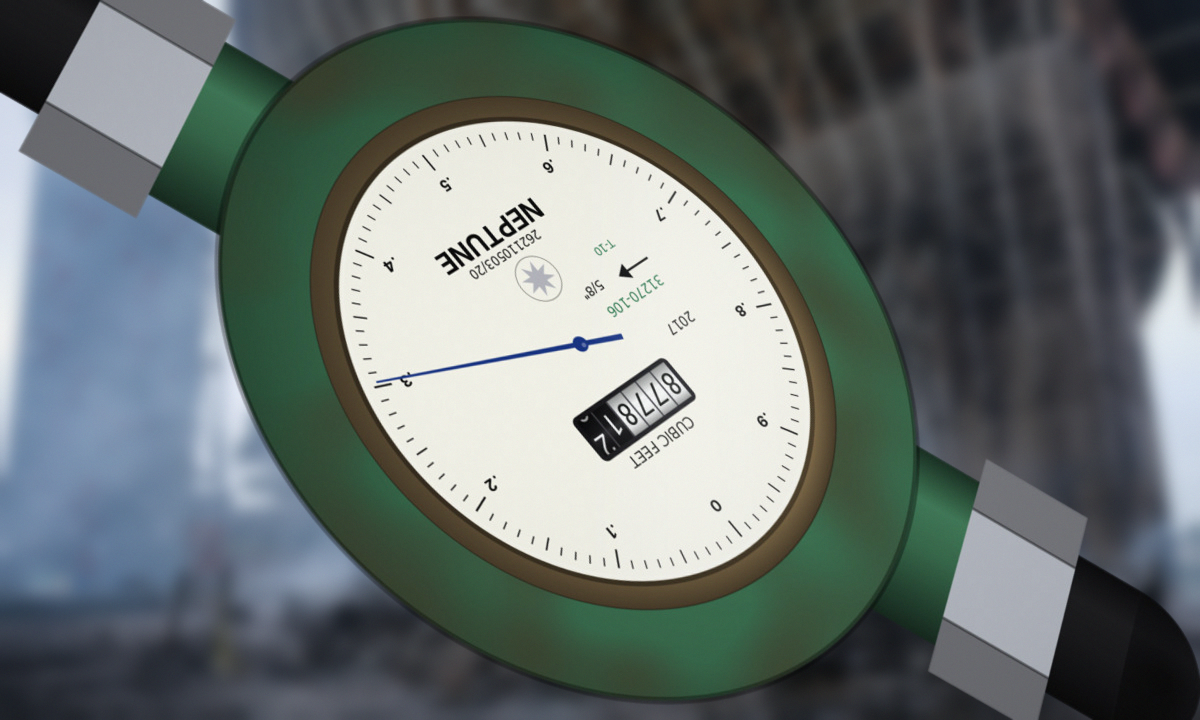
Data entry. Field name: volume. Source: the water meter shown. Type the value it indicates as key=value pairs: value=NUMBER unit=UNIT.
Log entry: value=877812.30 unit=ft³
